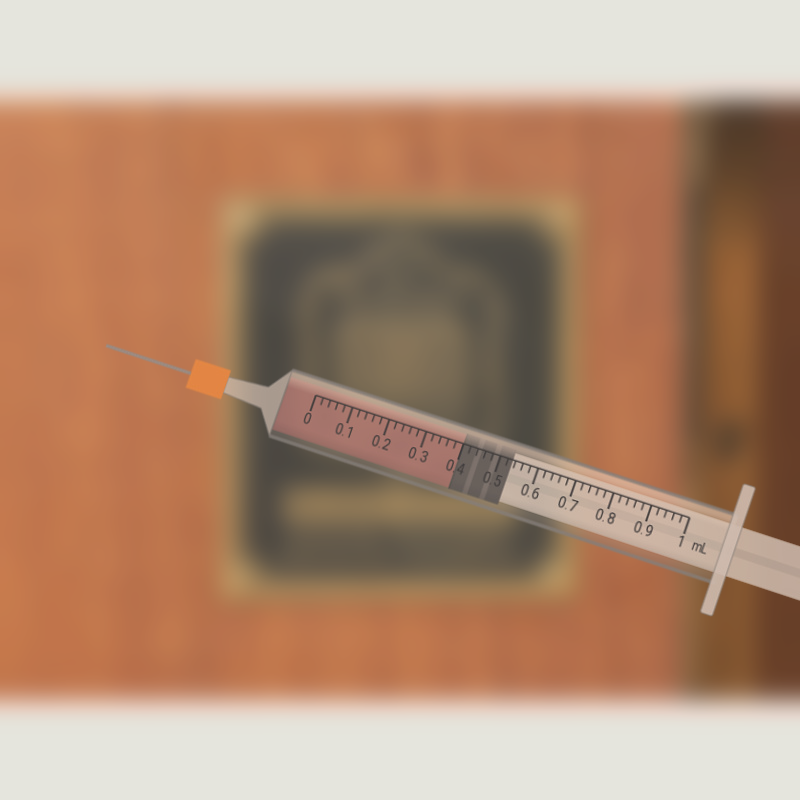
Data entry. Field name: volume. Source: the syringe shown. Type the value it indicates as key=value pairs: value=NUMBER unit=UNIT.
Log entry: value=0.4 unit=mL
